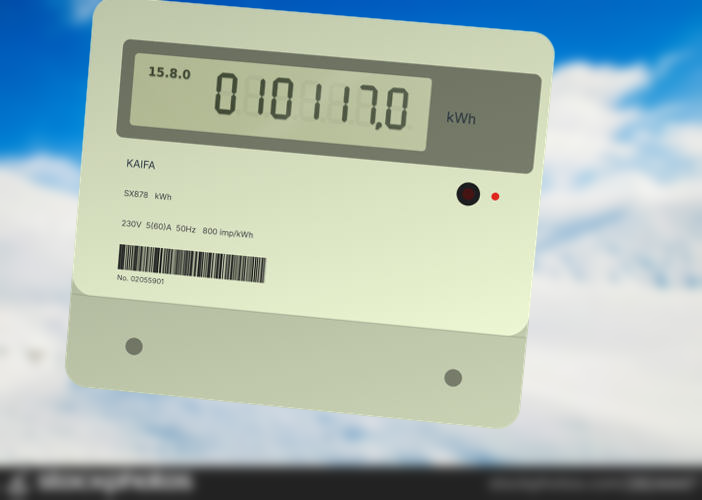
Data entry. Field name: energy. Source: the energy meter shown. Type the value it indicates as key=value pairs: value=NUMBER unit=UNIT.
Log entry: value=10117.0 unit=kWh
